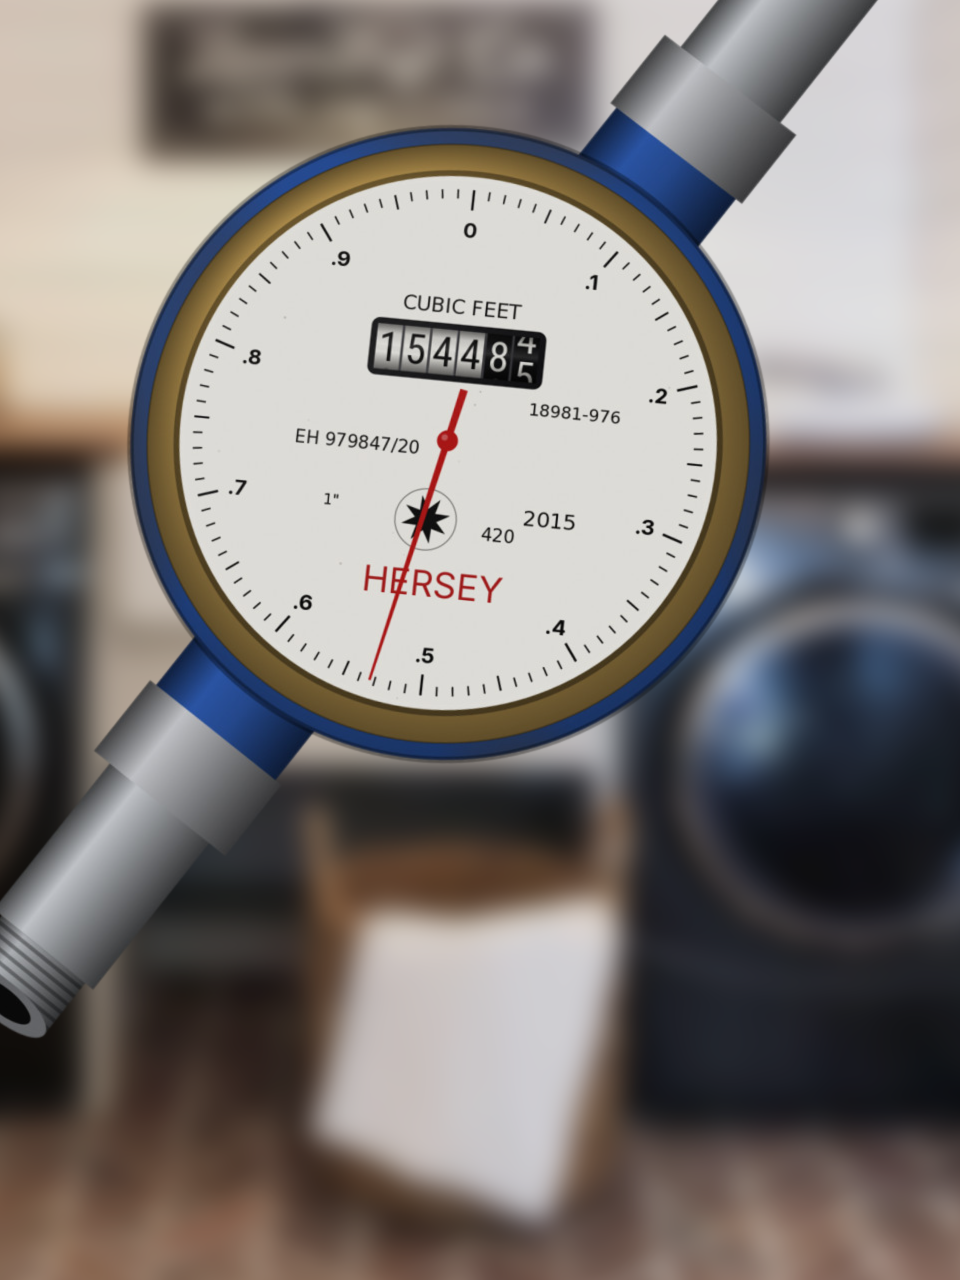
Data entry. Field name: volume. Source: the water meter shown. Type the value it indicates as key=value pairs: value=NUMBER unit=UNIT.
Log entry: value=154484.53 unit=ft³
